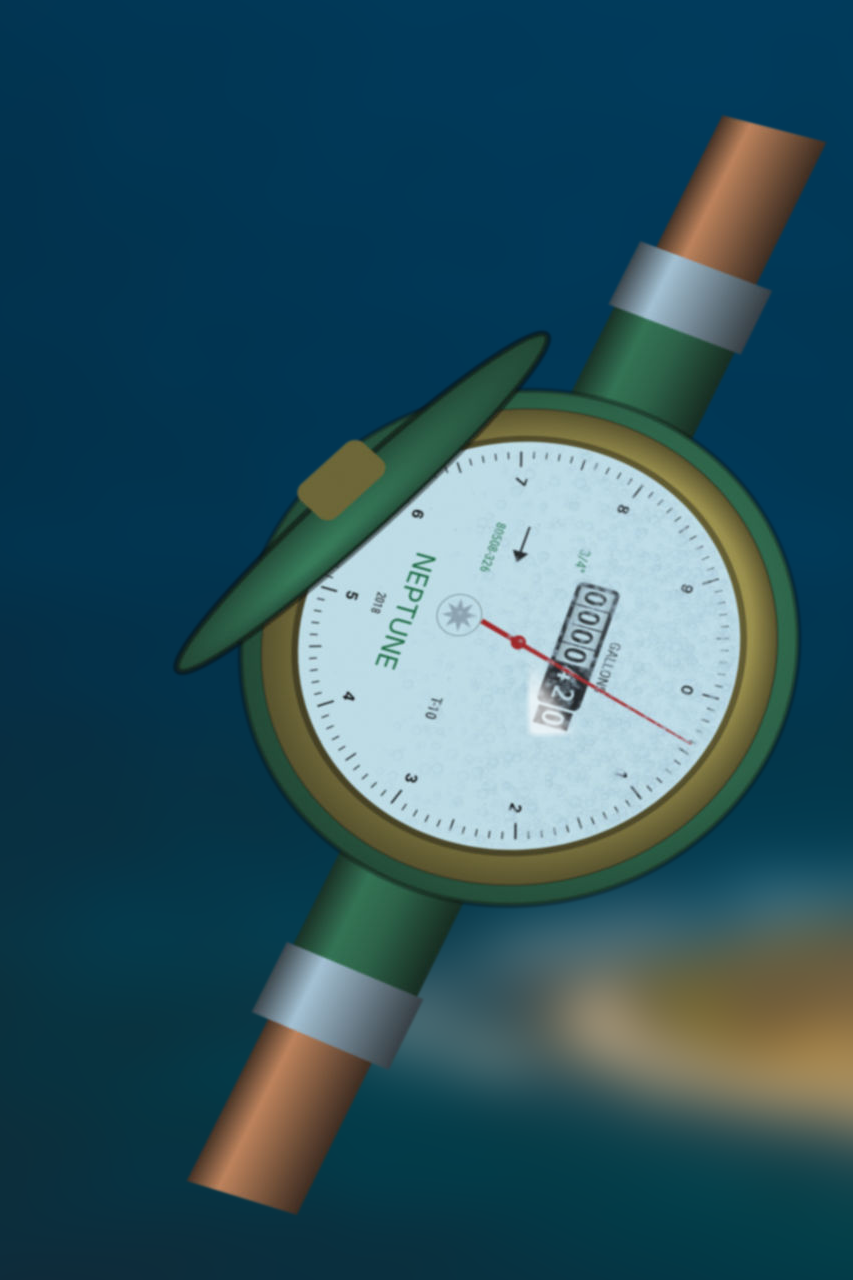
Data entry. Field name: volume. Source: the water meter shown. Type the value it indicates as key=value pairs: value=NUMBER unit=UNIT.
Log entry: value=420.4 unit=gal
